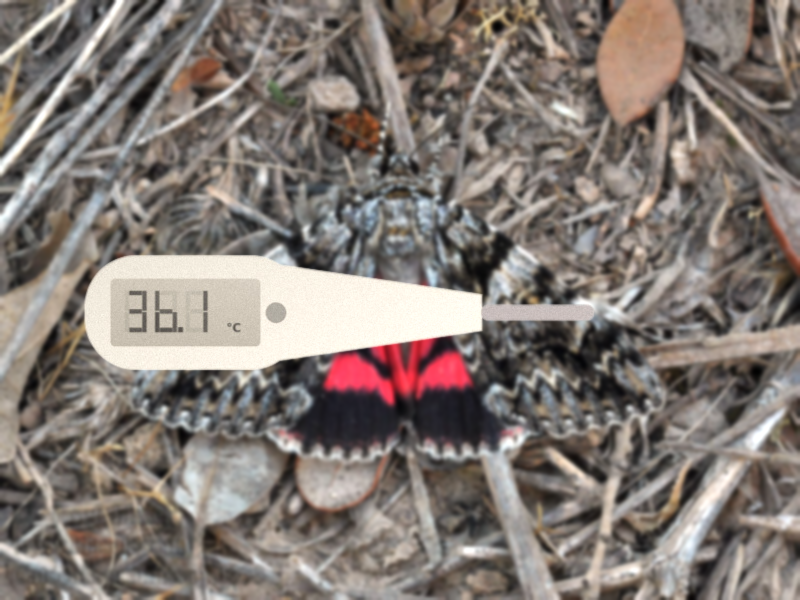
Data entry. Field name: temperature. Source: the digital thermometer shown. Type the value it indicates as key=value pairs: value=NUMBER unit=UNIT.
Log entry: value=36.1 unit=°C
